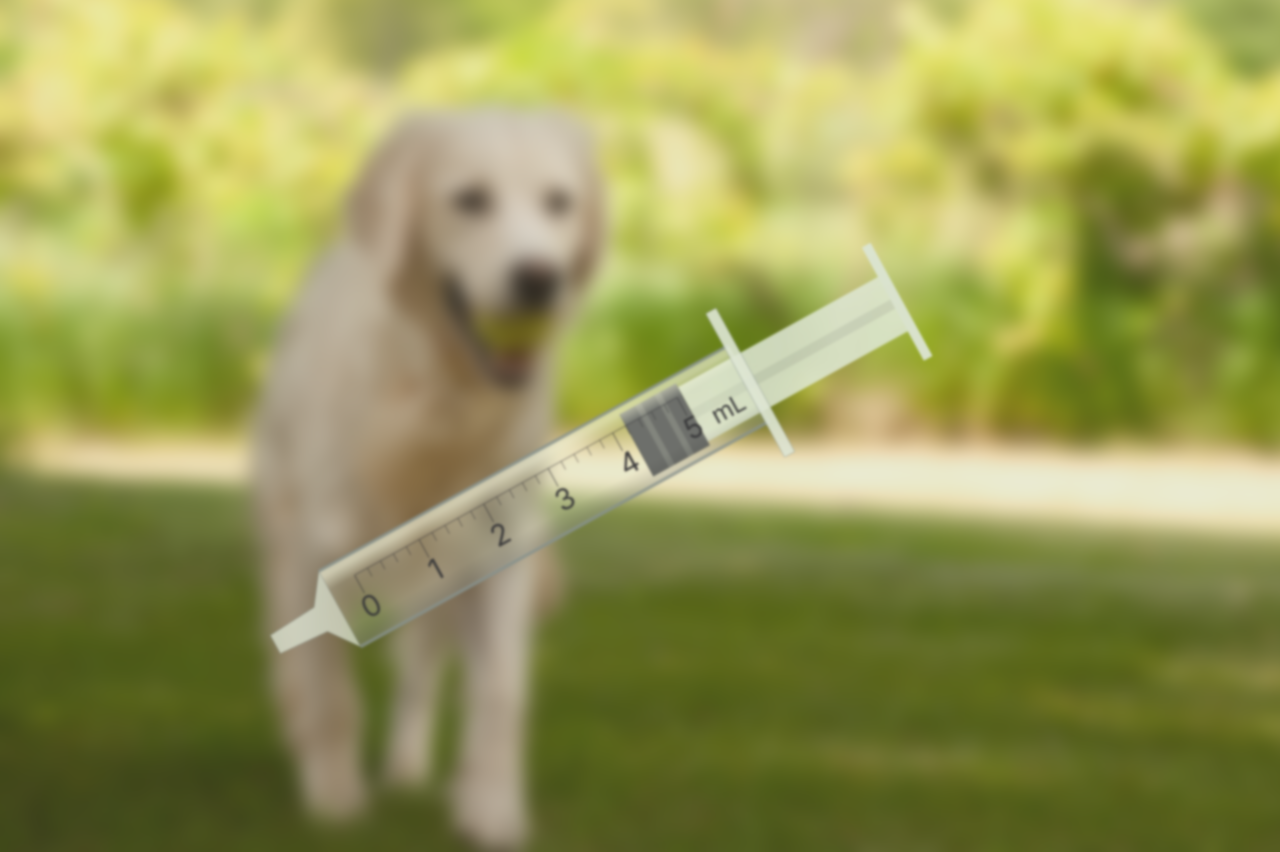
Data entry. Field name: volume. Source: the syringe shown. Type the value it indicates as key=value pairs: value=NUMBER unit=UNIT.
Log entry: value=4.2 unit=mL
